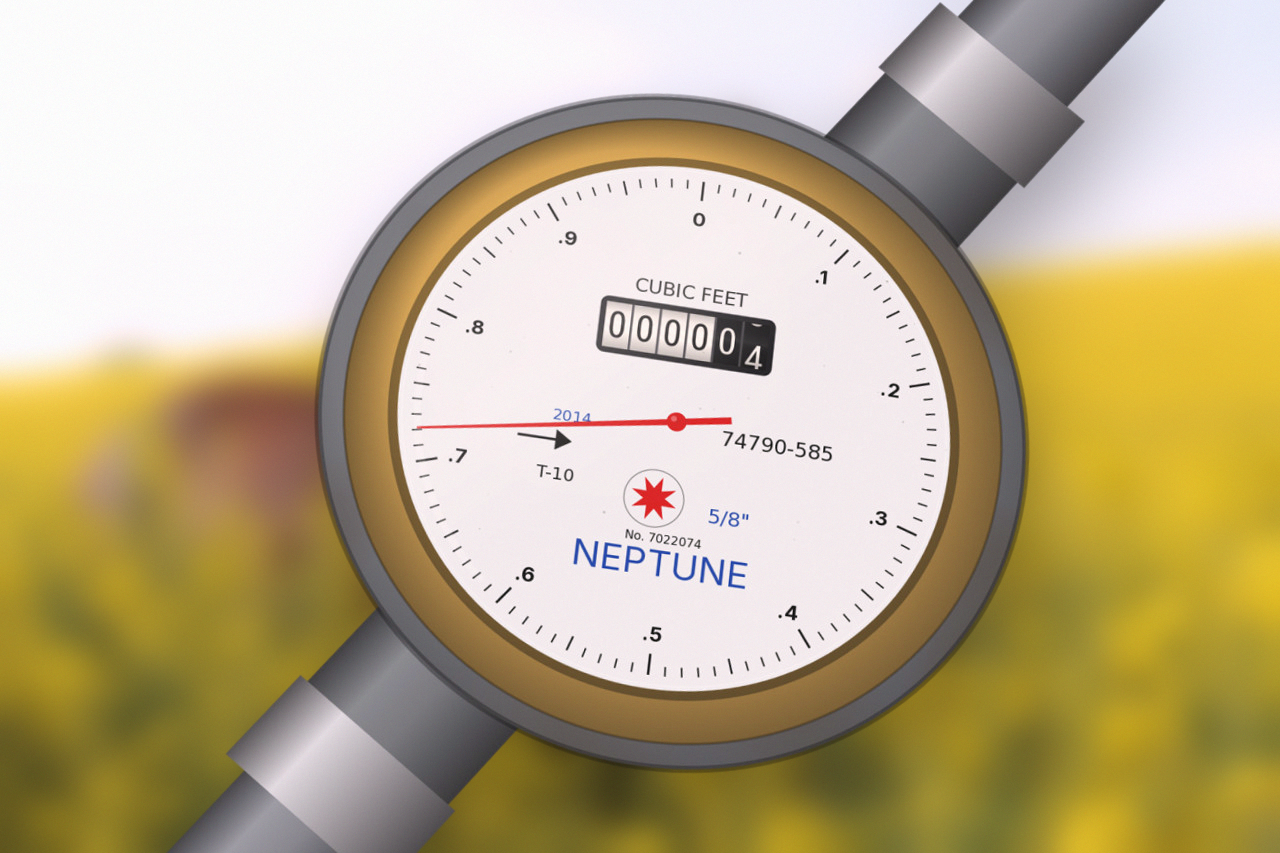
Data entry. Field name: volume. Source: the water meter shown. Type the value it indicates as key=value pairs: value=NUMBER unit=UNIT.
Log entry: value=3.72 unit=ft³
